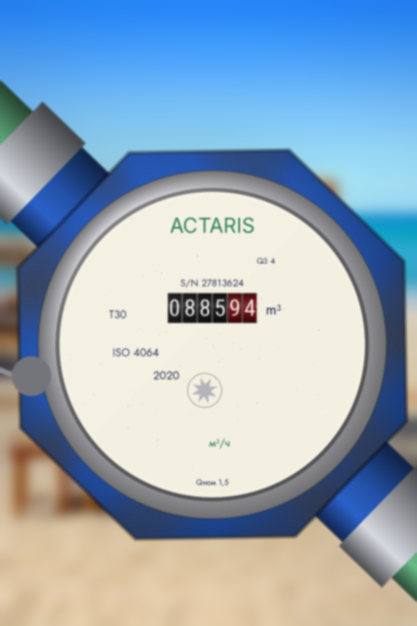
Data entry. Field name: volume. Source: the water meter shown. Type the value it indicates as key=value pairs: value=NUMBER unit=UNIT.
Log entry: value=885.94 unit=m³
